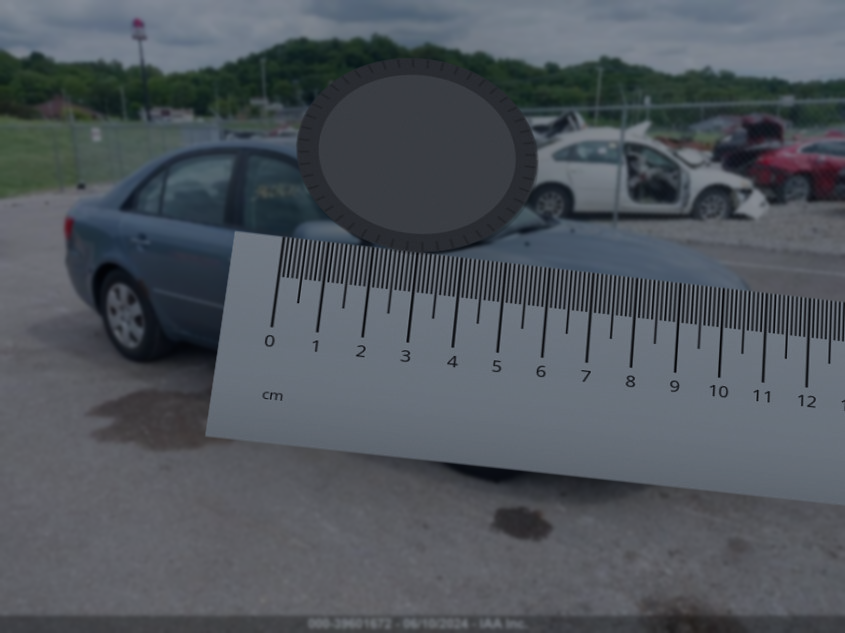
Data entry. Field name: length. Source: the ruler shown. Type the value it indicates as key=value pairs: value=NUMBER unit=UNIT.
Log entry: value=5.5 unit=cm
